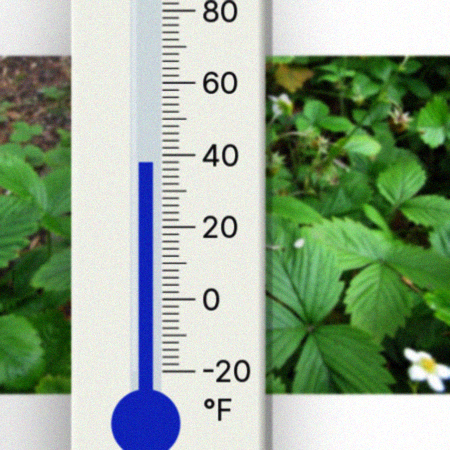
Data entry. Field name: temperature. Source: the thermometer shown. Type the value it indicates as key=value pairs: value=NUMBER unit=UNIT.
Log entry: value=38 unit=°F
